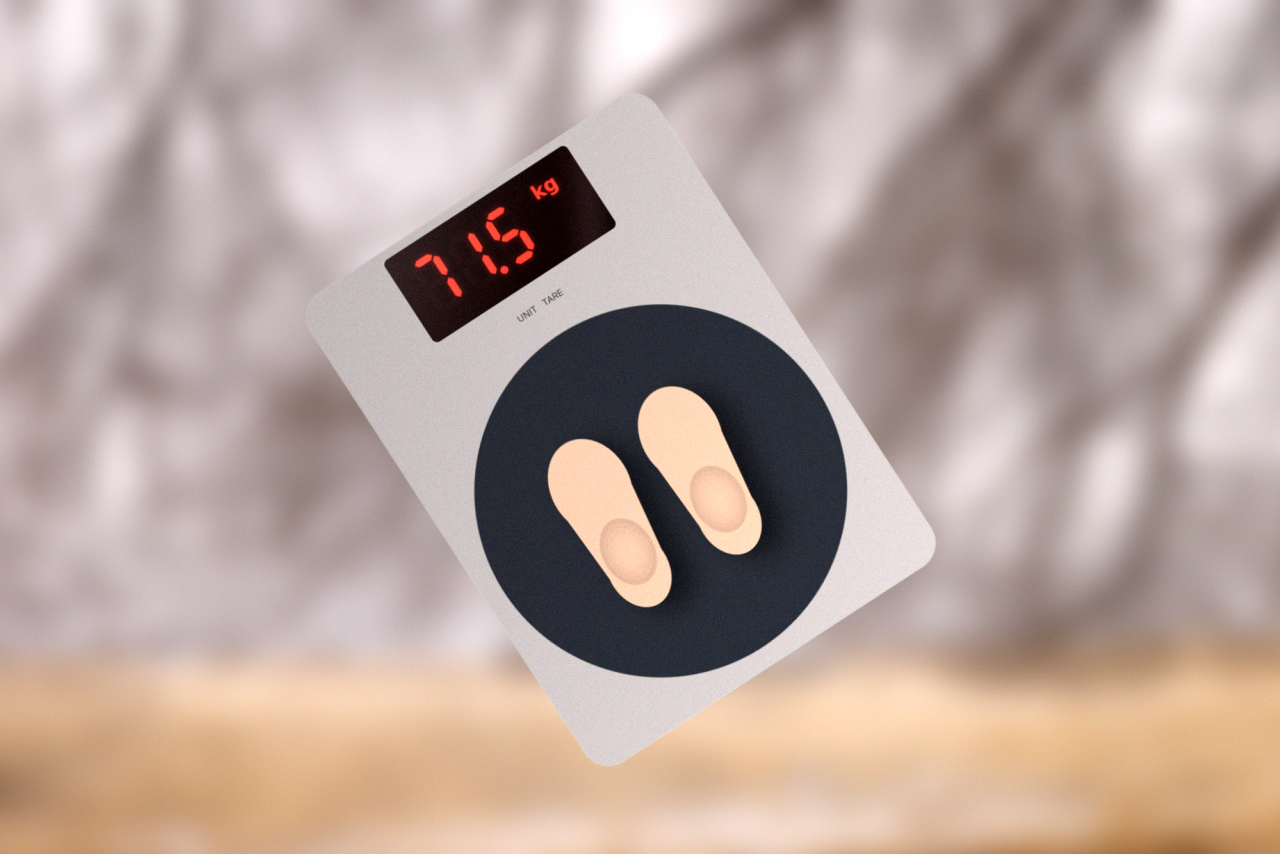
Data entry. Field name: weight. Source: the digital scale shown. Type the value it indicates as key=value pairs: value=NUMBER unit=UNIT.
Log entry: value=71.5 unit=kg
